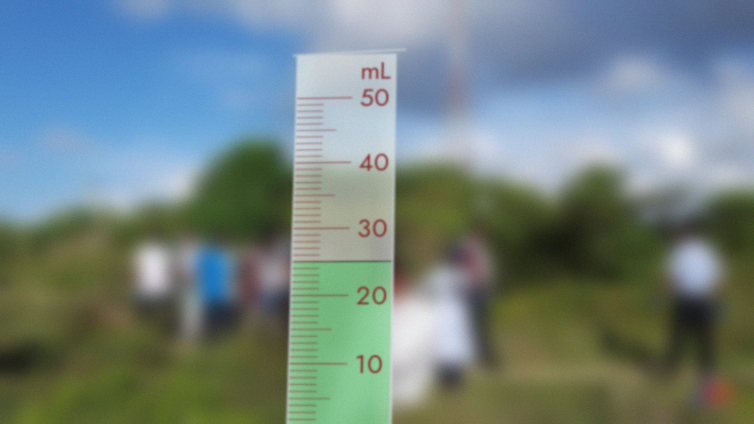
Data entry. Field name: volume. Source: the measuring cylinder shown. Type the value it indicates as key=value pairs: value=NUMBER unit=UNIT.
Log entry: value=25 unit=mL
